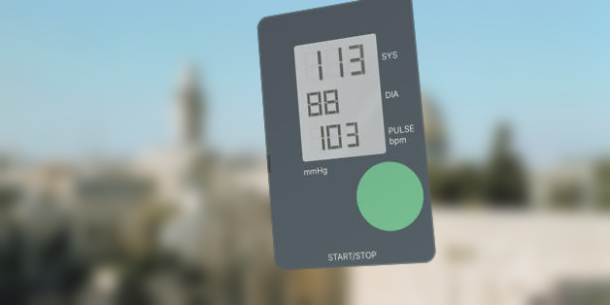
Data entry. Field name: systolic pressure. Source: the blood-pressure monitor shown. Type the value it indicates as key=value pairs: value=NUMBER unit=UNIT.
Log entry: value=113 unit=mmHg
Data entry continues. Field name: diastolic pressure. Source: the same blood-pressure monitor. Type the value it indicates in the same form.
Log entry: value=88 unit=mmHg
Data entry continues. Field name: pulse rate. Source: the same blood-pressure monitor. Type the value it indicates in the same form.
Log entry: value=103 unit=bpm
